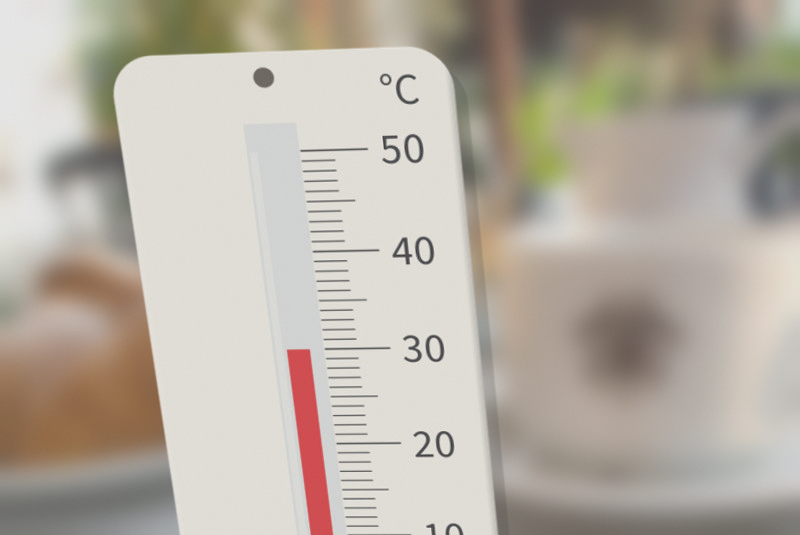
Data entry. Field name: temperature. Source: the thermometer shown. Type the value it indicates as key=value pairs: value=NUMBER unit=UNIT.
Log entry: value=30 unit=°C
